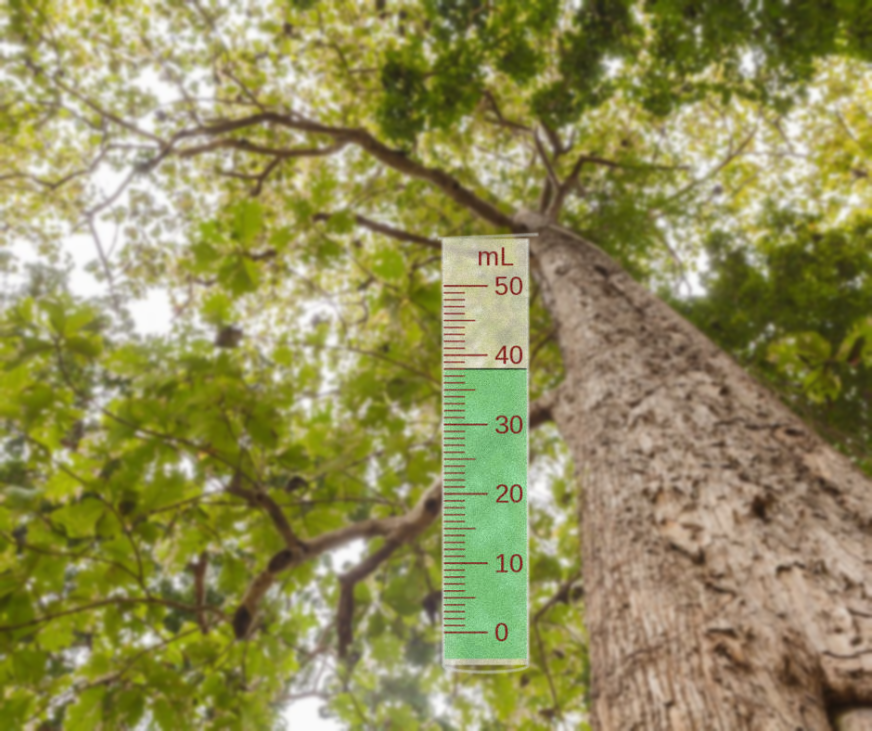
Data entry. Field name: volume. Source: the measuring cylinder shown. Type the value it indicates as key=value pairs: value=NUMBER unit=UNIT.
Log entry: value=38 unit=mL
